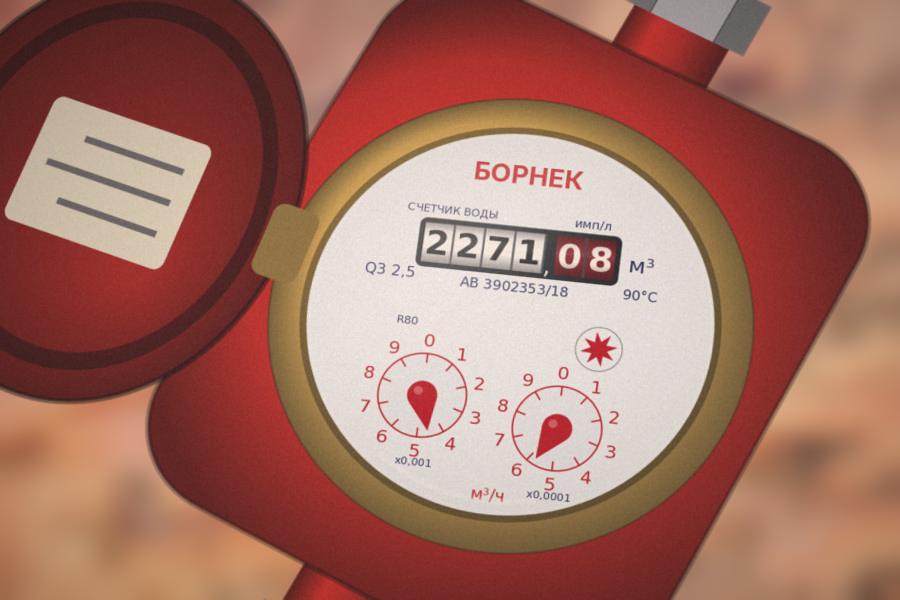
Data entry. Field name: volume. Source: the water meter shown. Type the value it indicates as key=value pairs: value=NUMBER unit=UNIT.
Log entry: value=2271.0845 unit=m³
